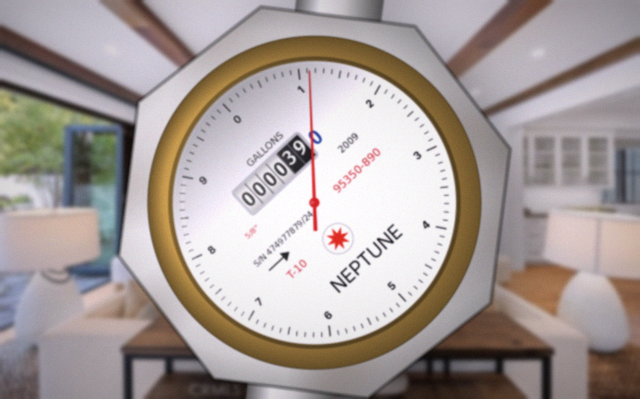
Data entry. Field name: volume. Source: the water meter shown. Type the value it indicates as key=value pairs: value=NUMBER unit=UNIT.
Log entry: value=391.1 unit=gal
